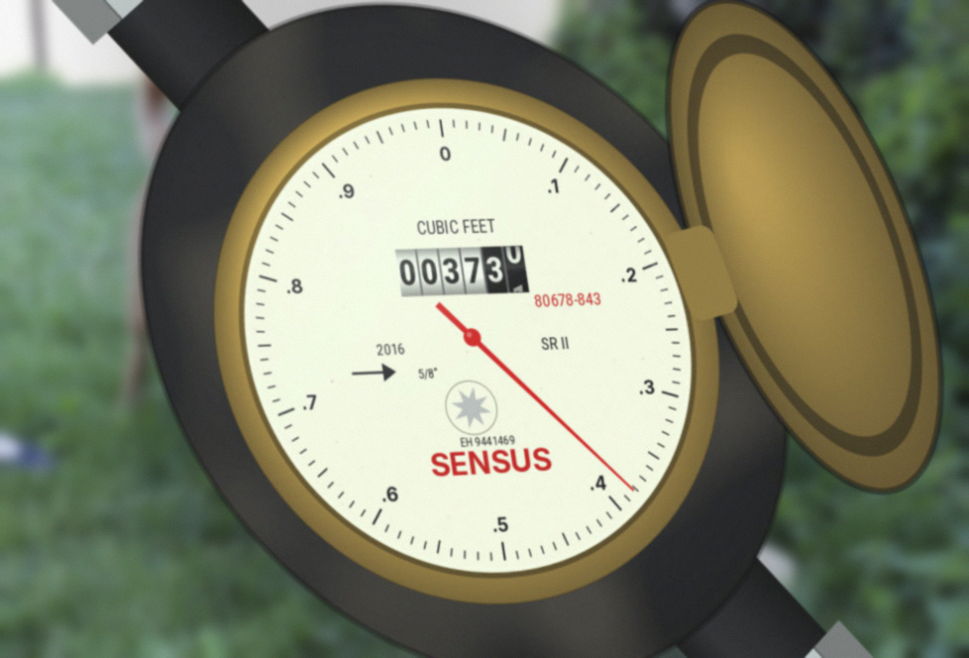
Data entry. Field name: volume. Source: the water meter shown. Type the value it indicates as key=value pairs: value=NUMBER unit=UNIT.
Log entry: value=3730.38 unit=ft³
